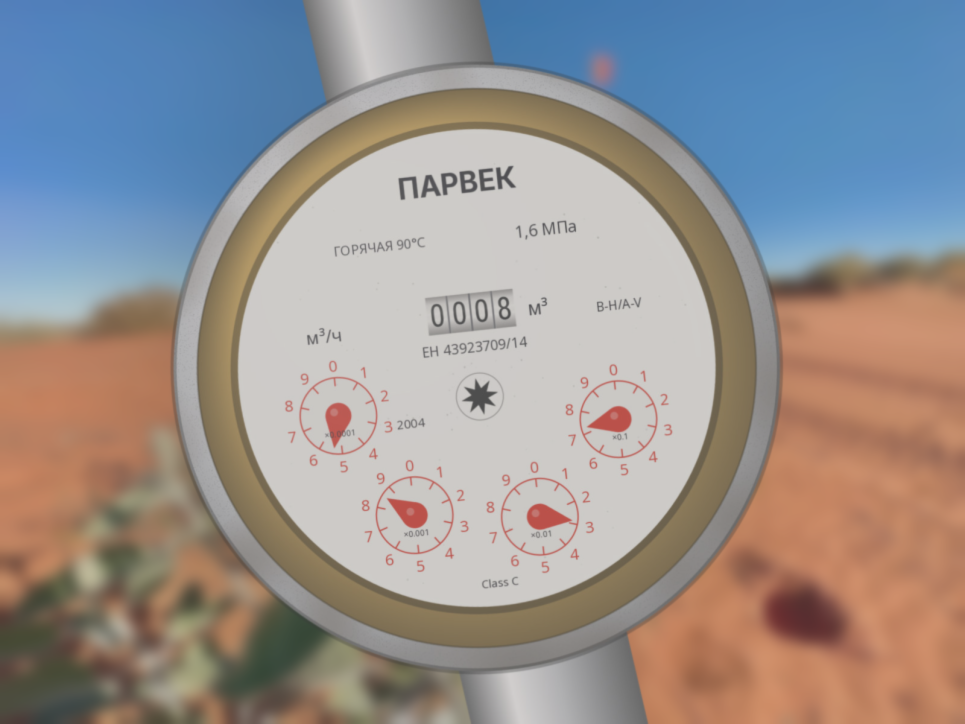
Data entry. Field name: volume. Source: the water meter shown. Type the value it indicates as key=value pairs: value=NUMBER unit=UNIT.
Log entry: value=8.7285 unit=m³
